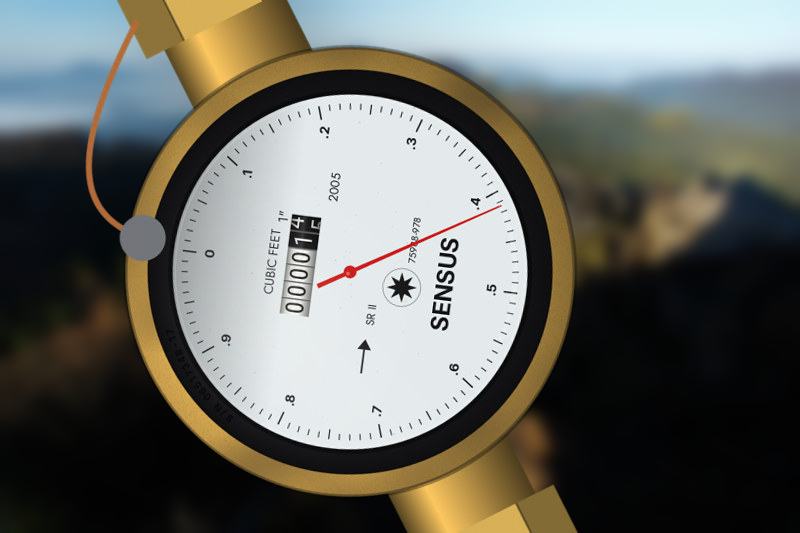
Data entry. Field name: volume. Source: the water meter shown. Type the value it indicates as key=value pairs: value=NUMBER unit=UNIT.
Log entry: value=14.41 unit=ft³
